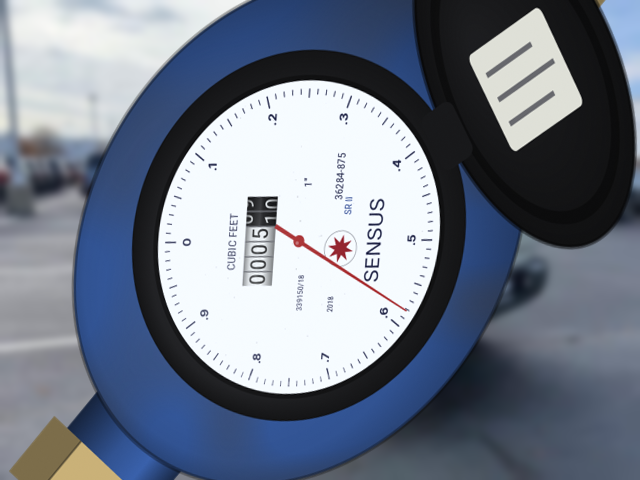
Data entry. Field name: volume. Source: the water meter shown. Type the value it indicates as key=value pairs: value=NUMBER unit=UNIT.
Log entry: value=509.58 unit=ft³
